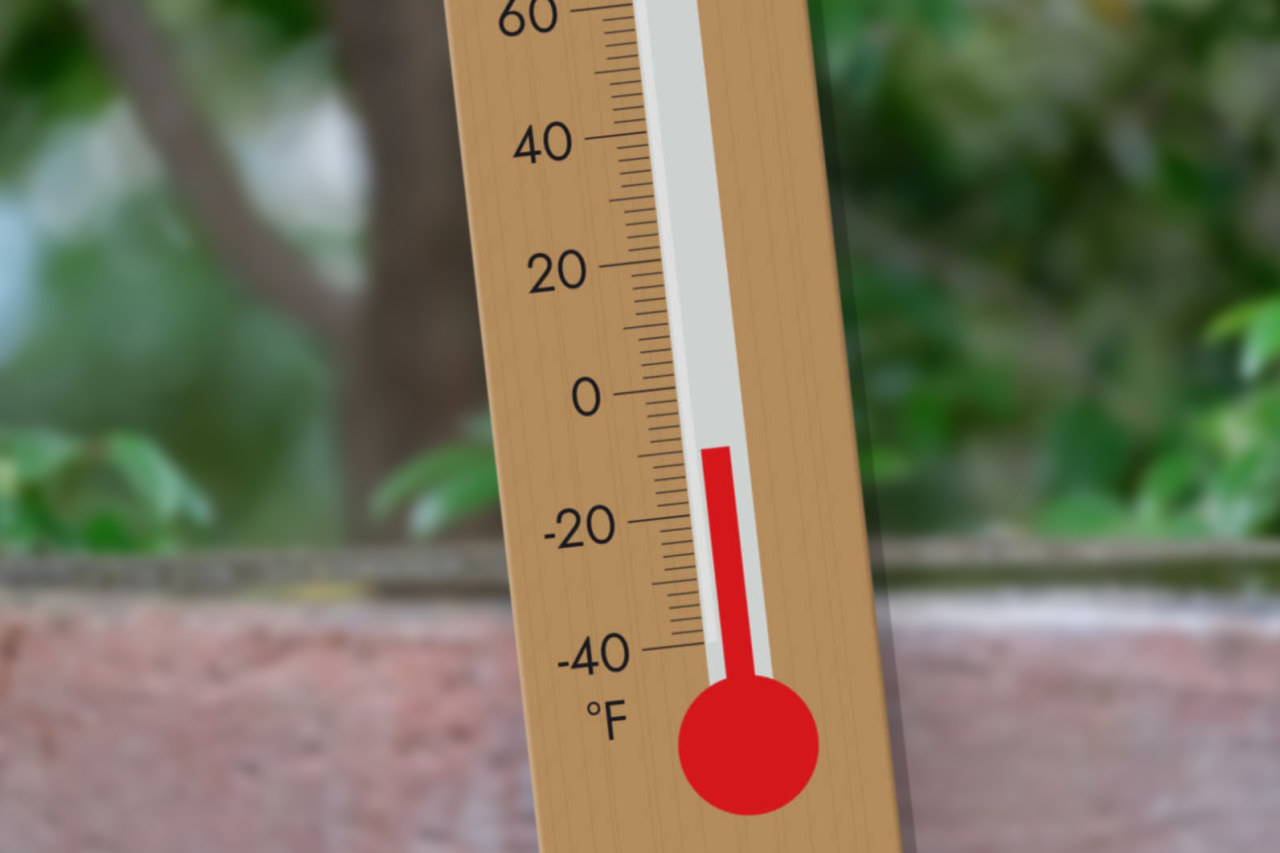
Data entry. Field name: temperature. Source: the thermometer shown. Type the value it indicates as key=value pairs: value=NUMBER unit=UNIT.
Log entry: value=-10 unit=°F
